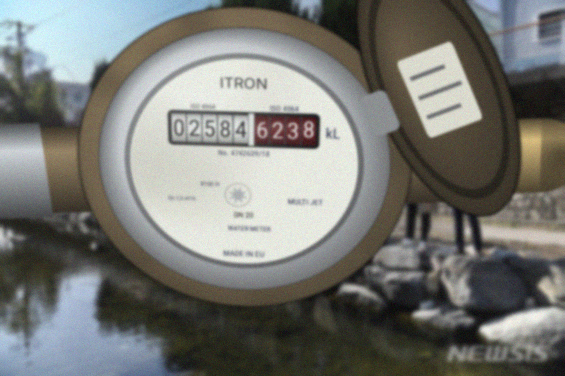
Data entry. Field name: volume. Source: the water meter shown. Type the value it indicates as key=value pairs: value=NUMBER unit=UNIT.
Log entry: value=2584.6238 unit=kL
